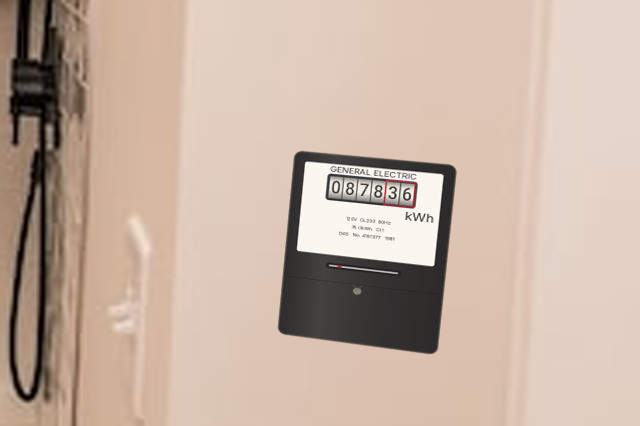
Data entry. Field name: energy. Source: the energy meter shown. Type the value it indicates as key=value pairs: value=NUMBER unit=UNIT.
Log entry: value=878.36 unit=kWh
